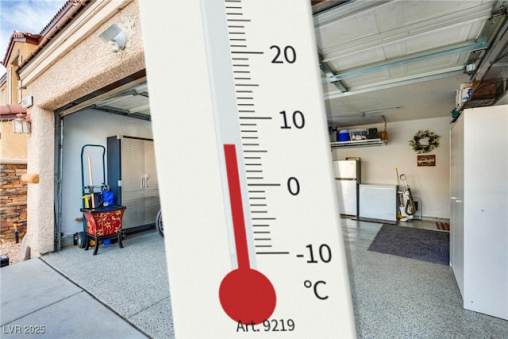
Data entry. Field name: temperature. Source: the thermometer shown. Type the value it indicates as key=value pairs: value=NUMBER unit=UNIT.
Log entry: value=6 unit=°C
